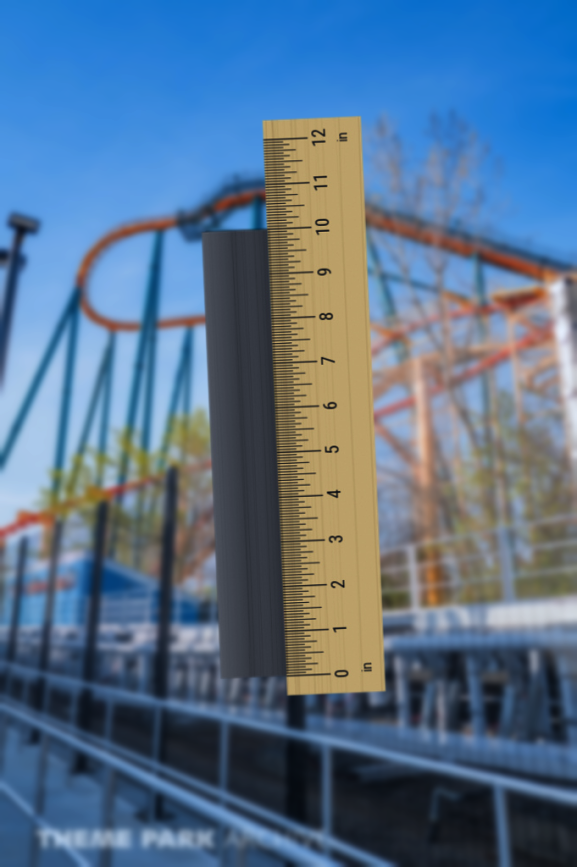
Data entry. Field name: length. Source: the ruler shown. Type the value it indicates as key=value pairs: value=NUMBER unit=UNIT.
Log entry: value=10 unit=in
